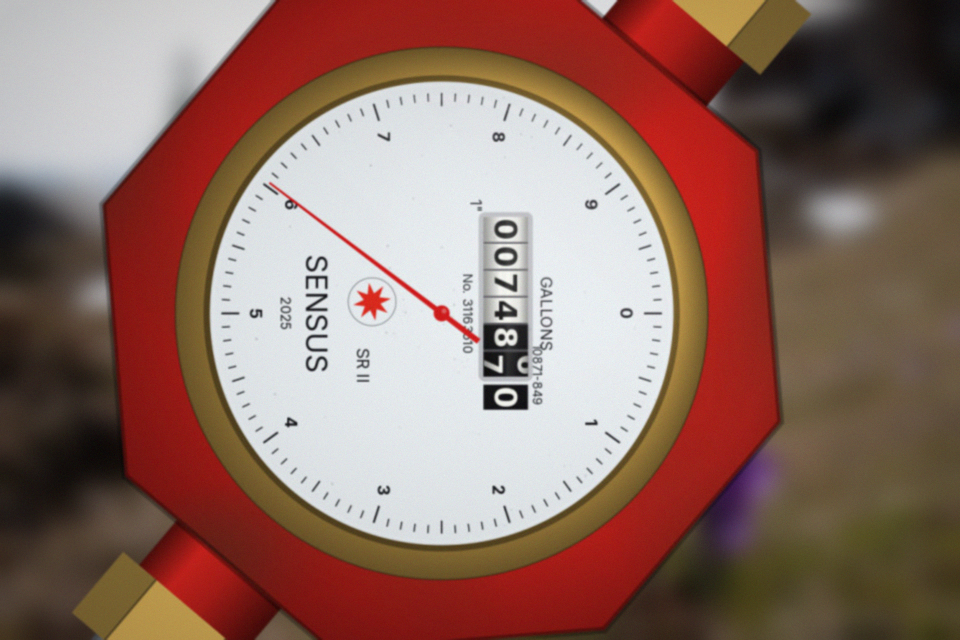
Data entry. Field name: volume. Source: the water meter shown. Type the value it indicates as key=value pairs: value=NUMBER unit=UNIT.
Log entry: value=74866.0 unit=gal
